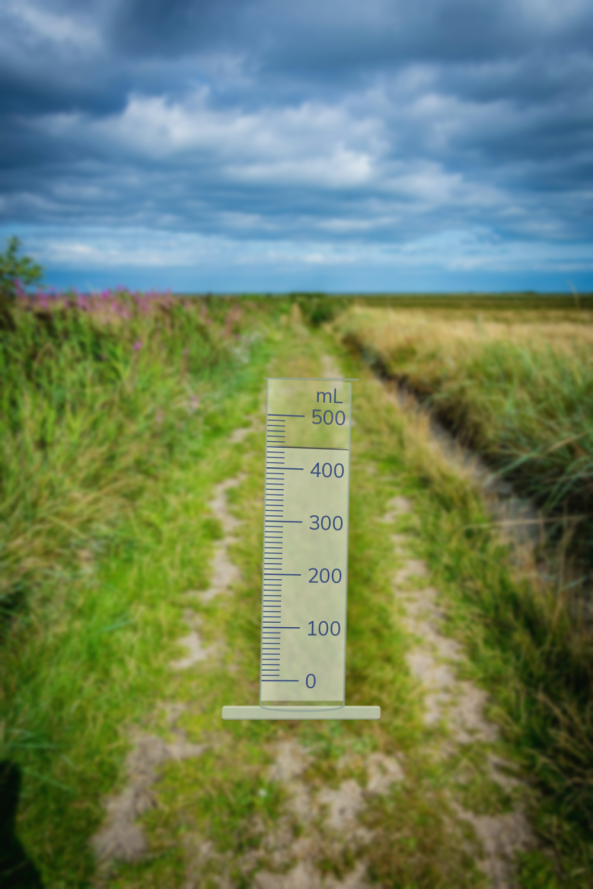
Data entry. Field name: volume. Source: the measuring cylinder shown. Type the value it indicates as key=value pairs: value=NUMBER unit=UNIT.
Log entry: value=440 unit=mL
